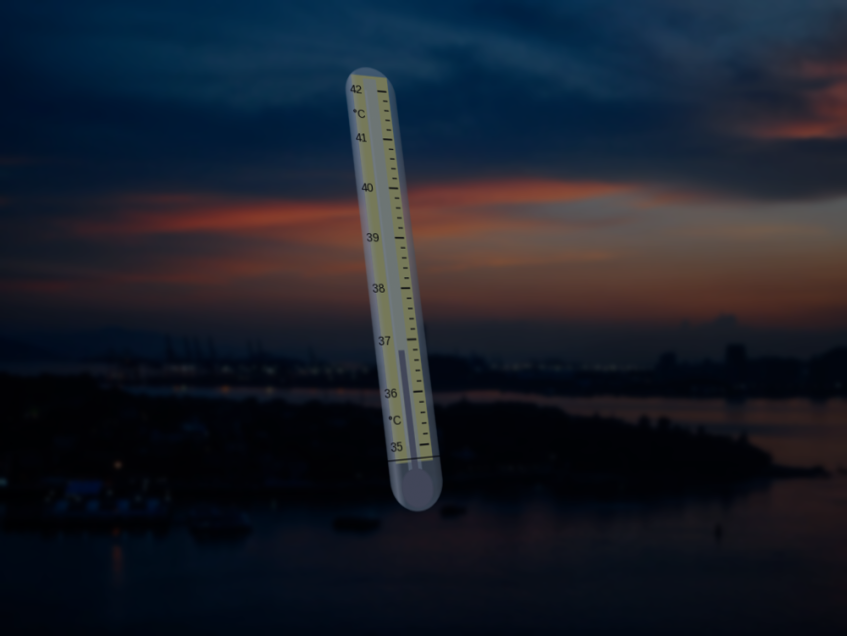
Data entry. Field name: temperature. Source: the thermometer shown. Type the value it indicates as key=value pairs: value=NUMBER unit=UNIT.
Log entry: value=36.8 unit=°C
